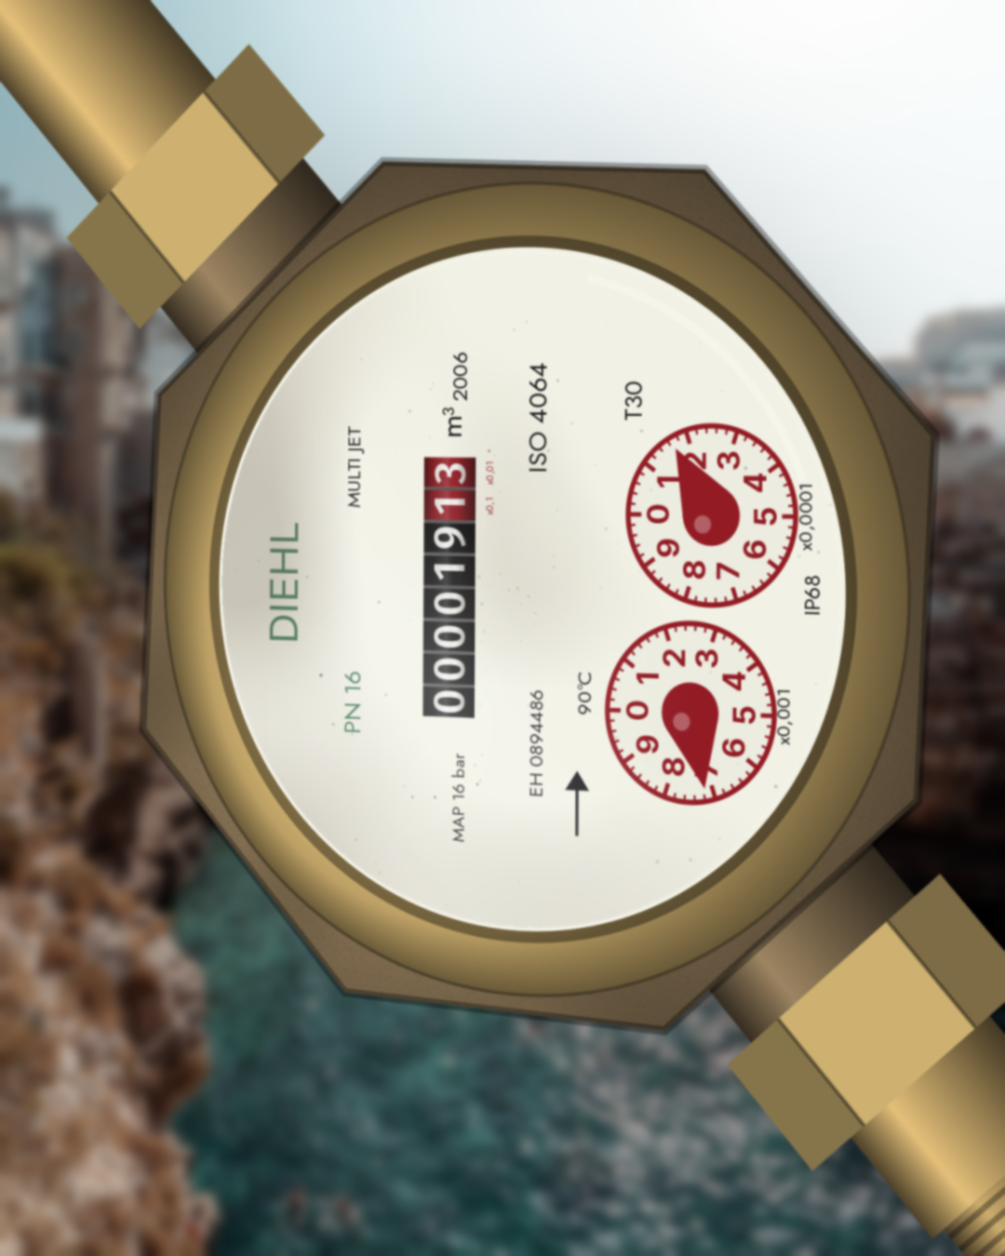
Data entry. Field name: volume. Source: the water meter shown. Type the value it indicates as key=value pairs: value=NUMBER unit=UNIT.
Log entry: value=19.1371 unit=m³
